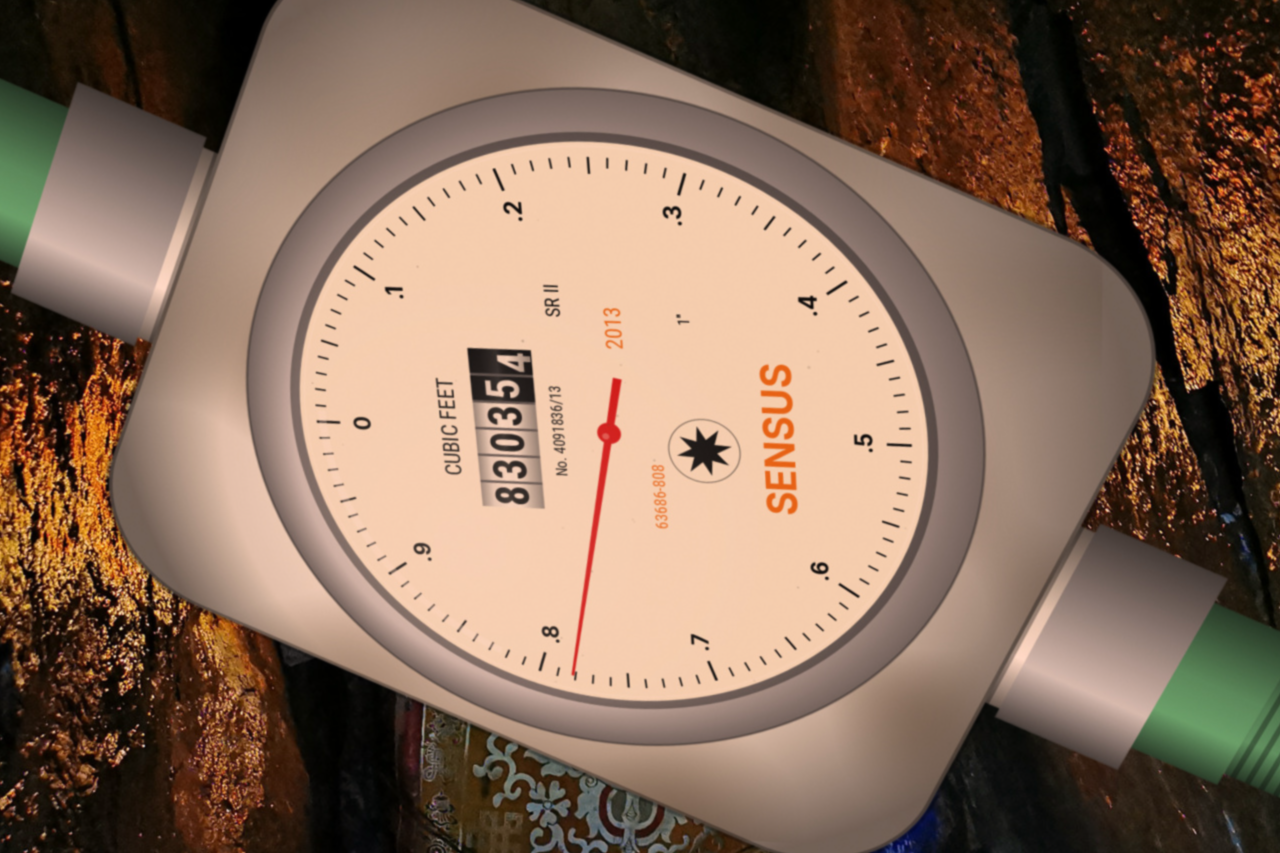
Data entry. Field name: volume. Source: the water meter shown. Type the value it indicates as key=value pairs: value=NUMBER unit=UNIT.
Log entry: value=830353.78 unit=ft³
